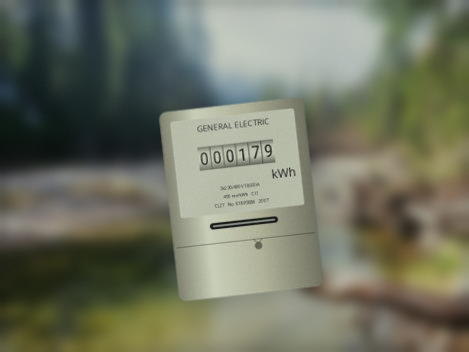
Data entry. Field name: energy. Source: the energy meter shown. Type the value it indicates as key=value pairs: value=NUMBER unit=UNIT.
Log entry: value=179 unit=kWh
